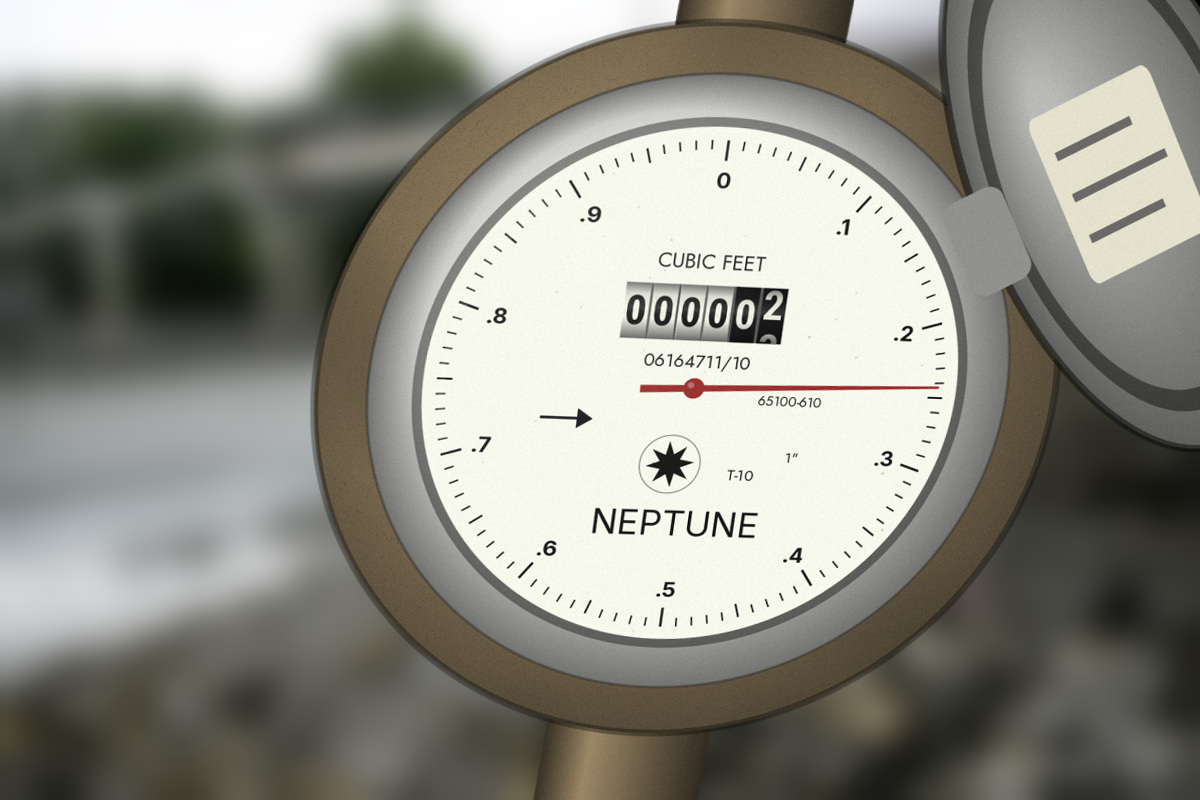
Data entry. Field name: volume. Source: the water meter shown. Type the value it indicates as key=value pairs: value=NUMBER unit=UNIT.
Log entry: value=2.24 unit=ft³
